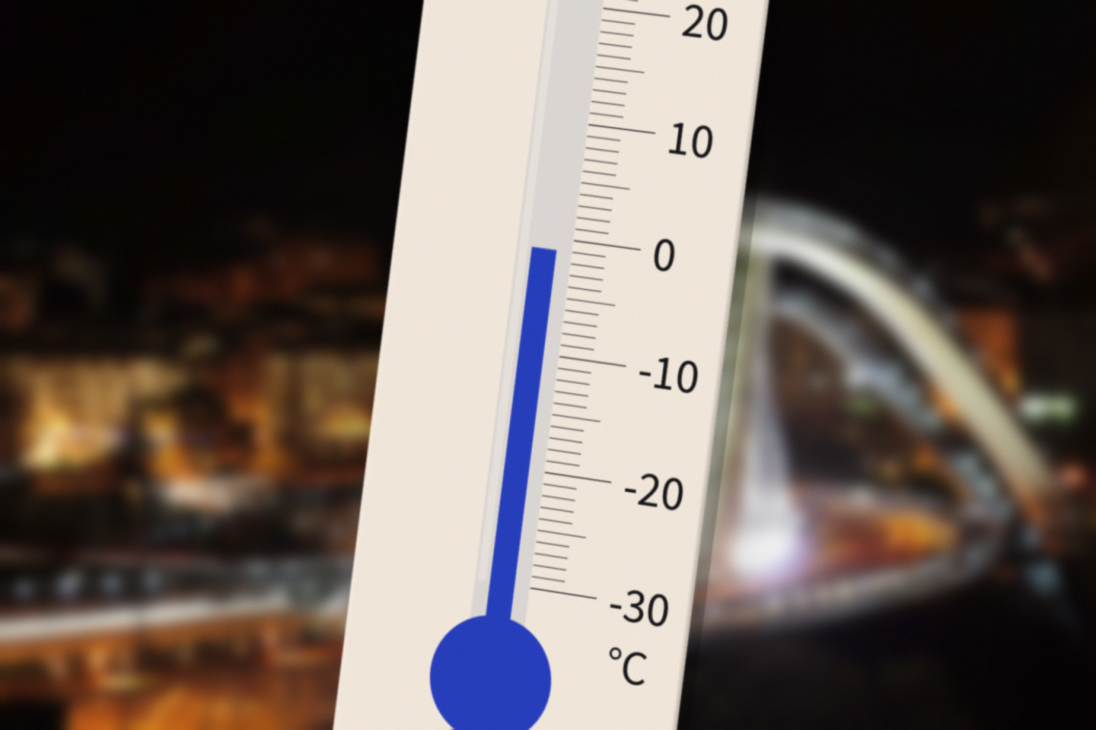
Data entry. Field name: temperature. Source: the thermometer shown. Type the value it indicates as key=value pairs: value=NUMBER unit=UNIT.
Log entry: value=-1 unit=°C
